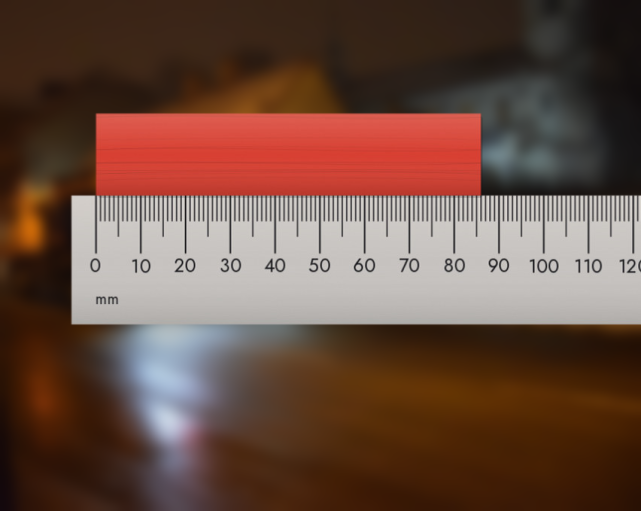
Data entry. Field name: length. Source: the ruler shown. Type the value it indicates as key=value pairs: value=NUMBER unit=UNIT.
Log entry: value=86 unit=mm
